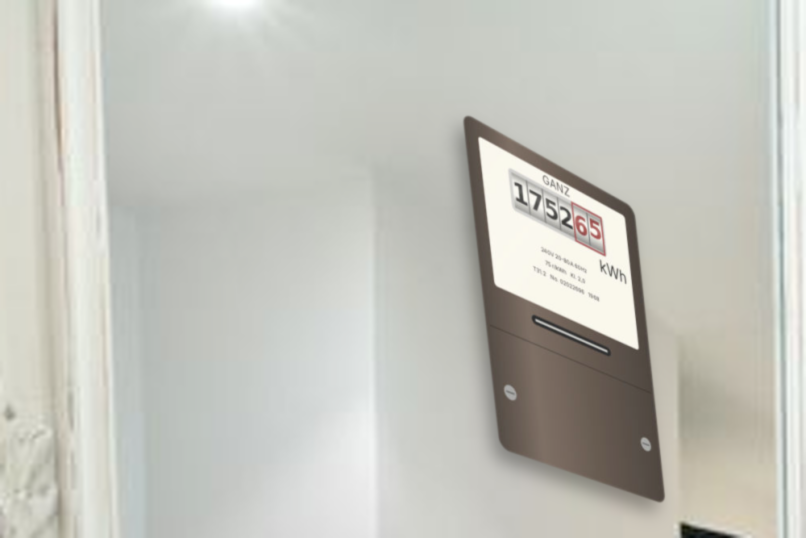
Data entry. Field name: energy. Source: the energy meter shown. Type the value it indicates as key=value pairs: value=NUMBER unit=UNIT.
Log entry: value=1752.65 unit=kWh
